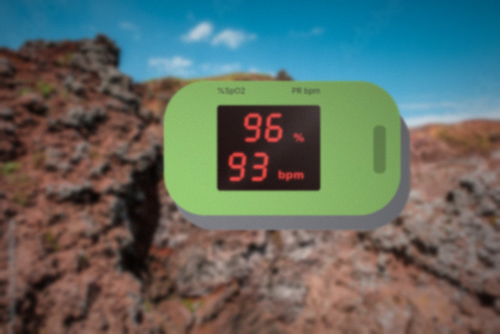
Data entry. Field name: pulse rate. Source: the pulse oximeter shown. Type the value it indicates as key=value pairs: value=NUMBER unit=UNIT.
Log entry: value=93 unit=bpm
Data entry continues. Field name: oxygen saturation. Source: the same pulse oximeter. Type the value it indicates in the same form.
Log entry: value=96 unit=%
